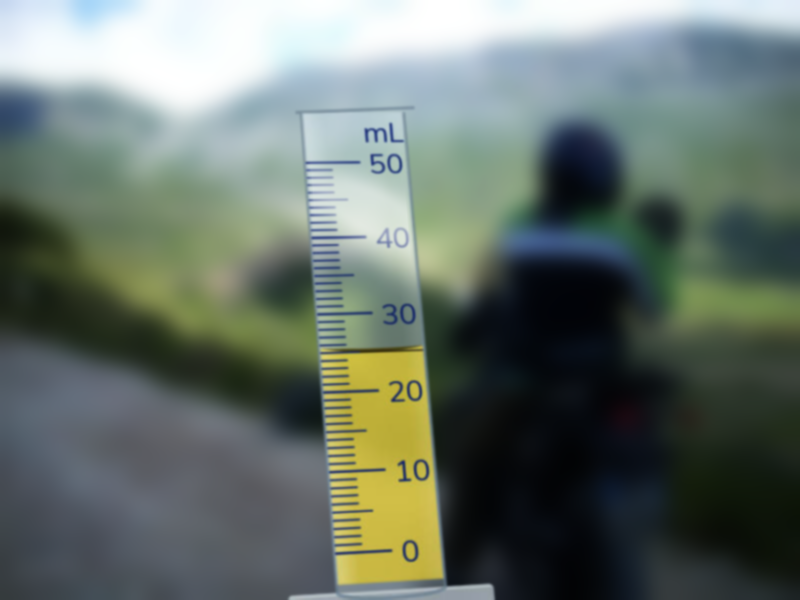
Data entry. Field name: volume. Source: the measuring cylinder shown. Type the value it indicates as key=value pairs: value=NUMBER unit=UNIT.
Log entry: value=25 unit=mL
